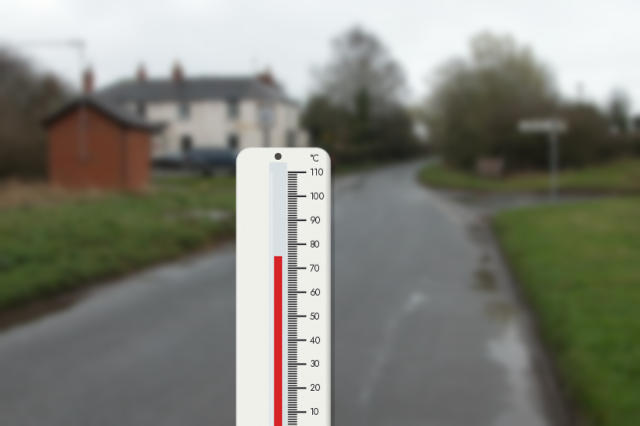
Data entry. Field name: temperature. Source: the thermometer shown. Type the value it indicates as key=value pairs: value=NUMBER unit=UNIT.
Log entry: value=75 unit=°C
